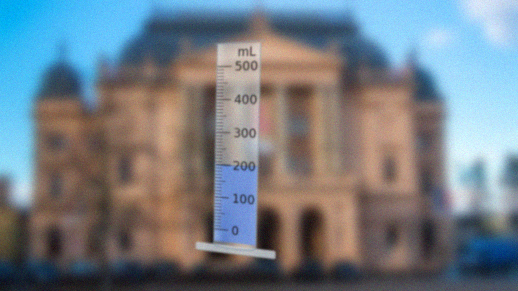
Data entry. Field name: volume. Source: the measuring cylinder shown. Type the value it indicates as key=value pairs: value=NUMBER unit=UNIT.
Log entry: value=200 unit=mL
